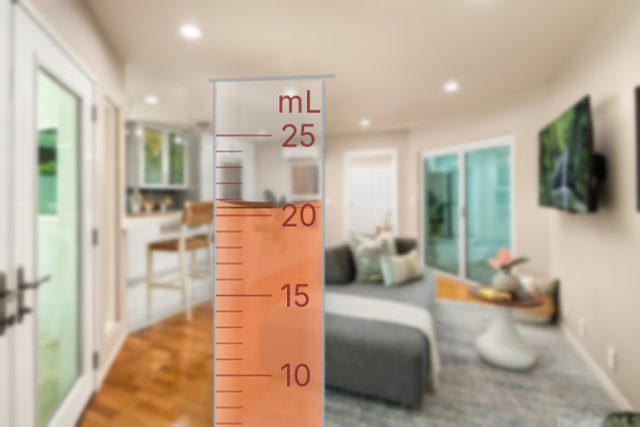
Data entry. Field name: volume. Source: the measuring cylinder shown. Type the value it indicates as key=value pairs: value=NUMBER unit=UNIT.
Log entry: value=20.5 unit=mL
